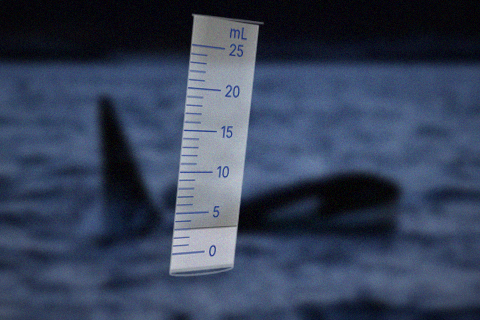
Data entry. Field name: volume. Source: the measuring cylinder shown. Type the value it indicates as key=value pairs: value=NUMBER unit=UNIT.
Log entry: value=3 unit=mL
